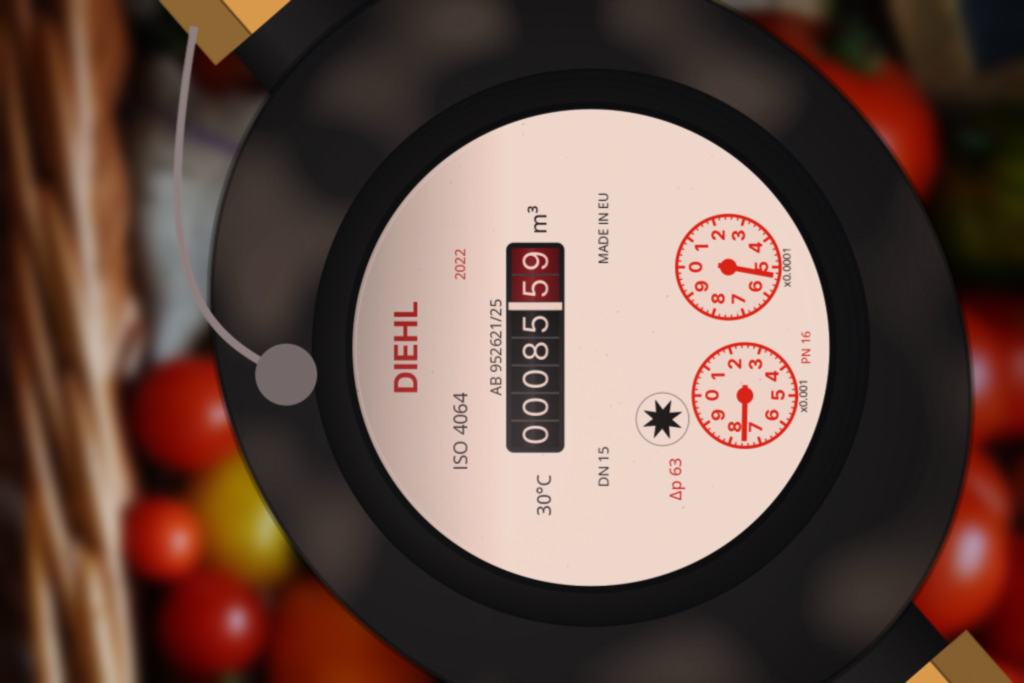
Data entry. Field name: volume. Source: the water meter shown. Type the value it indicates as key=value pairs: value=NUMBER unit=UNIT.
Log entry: value=85.5975 unit=m³
